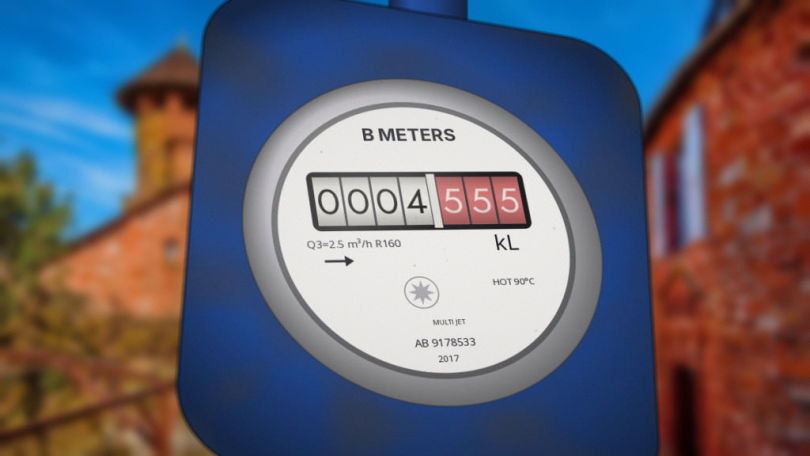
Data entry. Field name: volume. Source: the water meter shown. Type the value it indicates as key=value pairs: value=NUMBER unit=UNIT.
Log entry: value=4.555 unit=kL
